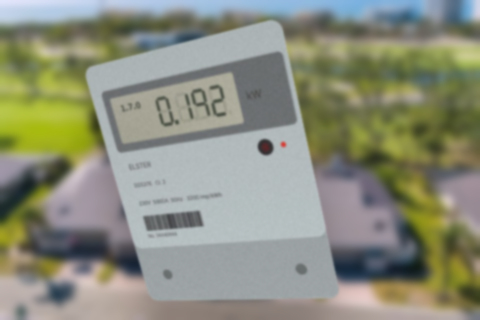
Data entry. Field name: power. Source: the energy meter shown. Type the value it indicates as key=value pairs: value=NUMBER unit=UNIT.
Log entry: value=0.192 unit=kW
